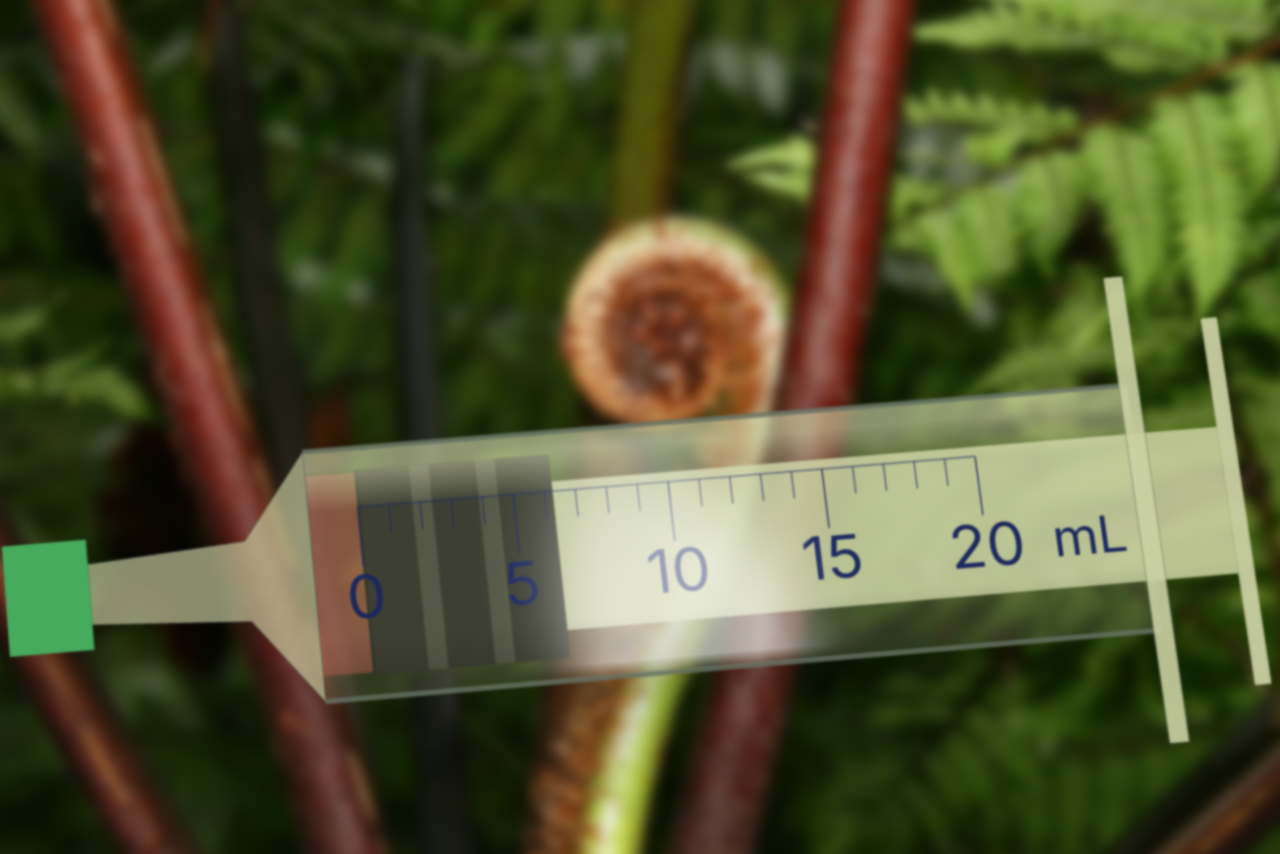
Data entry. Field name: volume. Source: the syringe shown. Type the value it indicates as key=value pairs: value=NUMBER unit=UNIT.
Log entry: value=0 unit=mL
